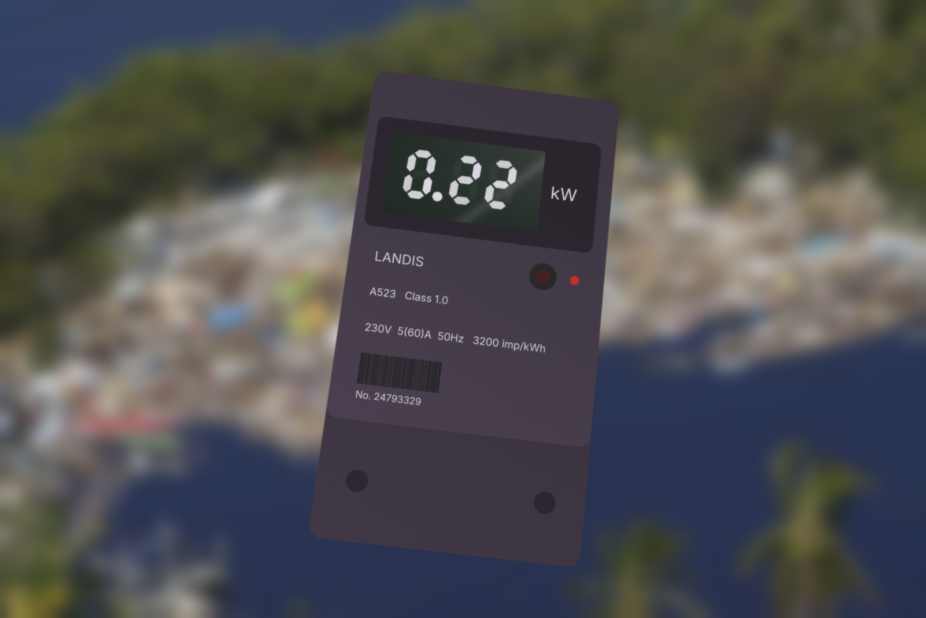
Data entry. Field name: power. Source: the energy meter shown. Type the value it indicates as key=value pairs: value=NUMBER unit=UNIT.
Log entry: value=0.22 unit=kW
